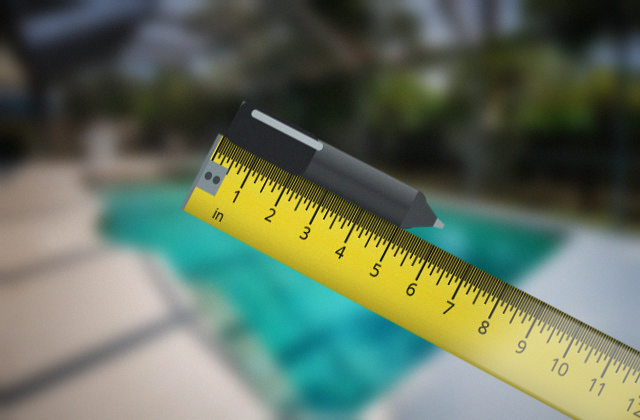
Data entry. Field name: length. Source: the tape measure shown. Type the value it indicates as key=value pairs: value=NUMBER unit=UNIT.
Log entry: value=6 unit=in
